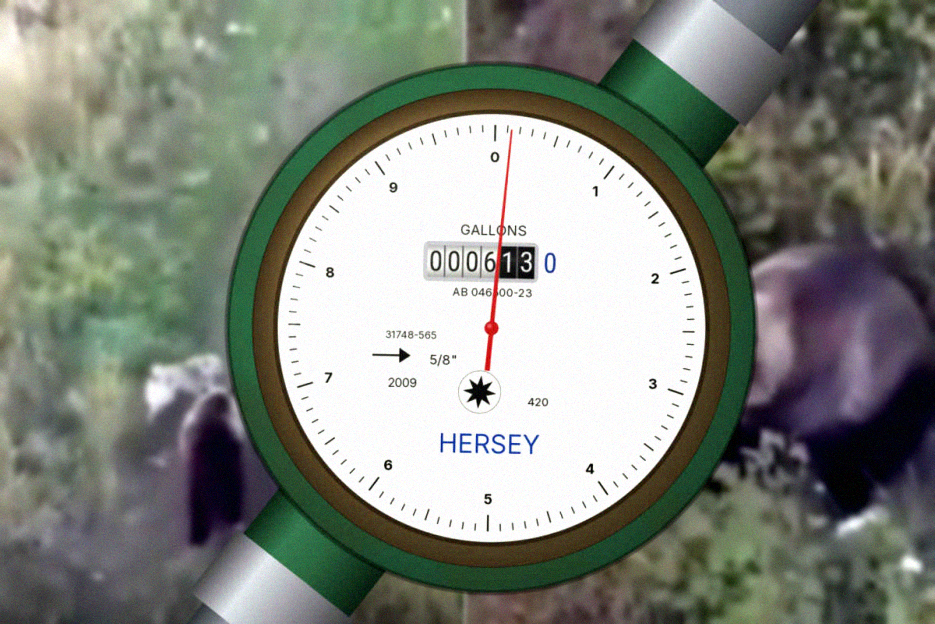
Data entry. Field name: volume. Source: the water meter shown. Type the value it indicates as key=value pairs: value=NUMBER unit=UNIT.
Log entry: value=6130.1 unit=gal
